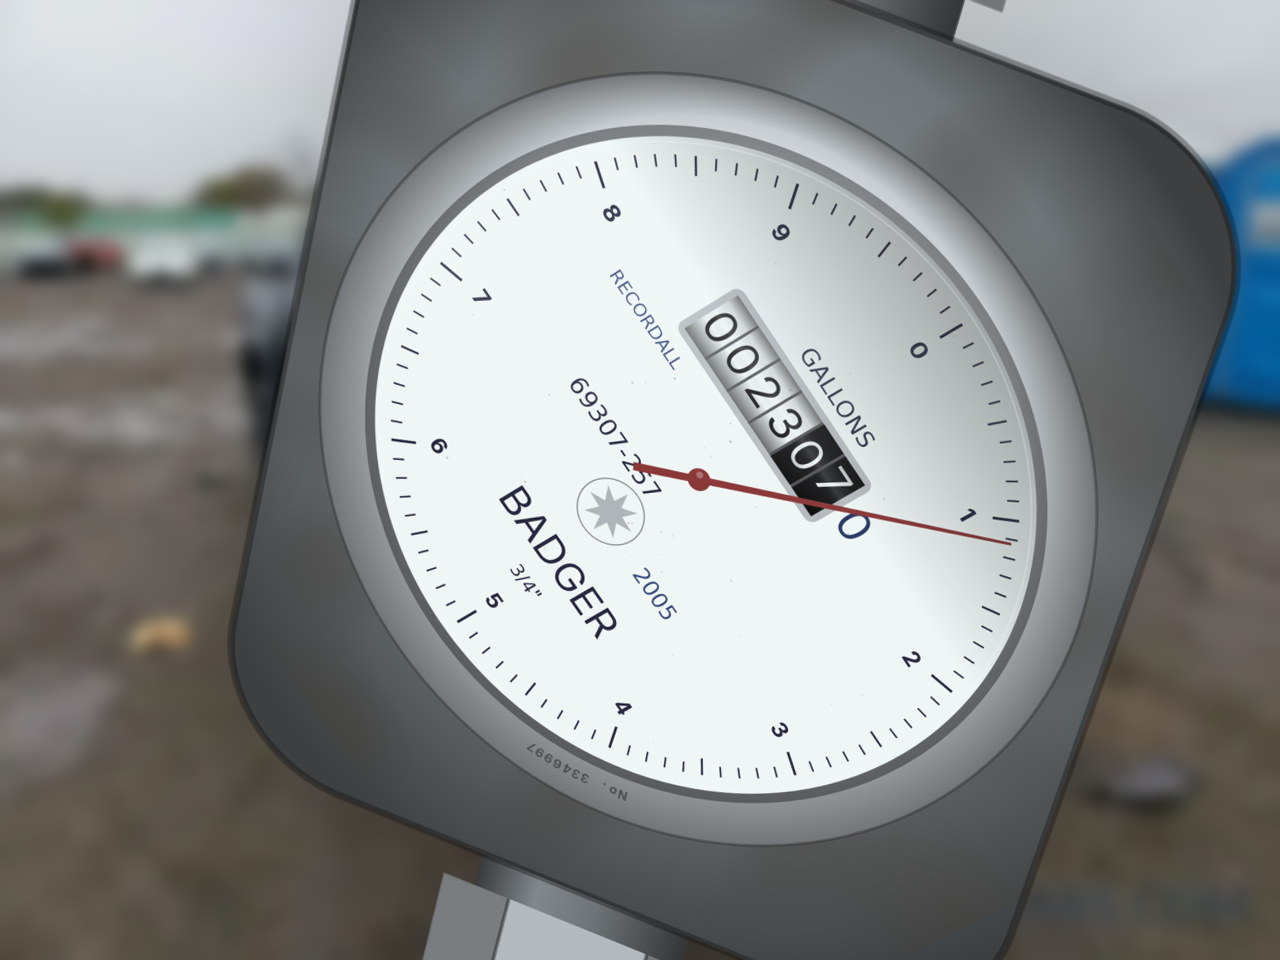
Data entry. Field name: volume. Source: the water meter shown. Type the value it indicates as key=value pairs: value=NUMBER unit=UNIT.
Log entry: value=23071.1 unit=gal
